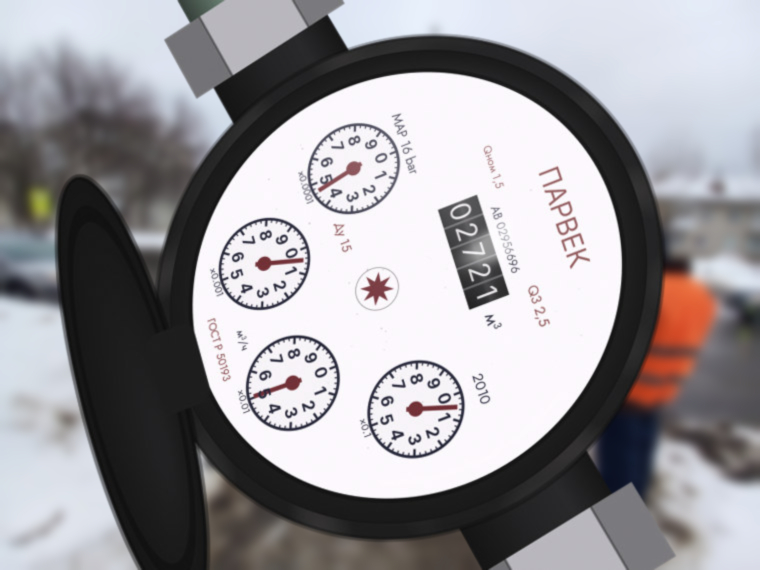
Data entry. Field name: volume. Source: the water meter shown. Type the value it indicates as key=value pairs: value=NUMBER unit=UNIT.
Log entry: value=2721.0504 unit=m³
